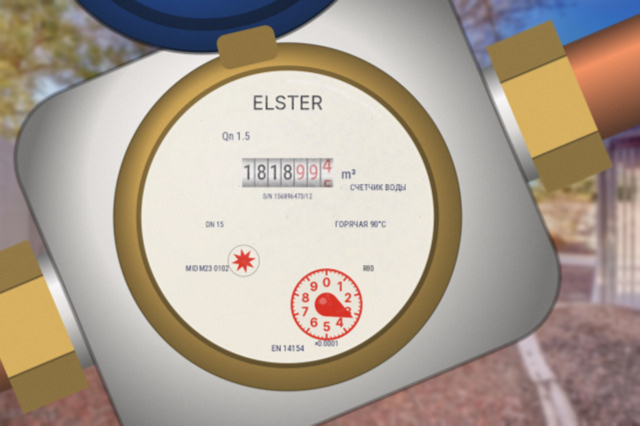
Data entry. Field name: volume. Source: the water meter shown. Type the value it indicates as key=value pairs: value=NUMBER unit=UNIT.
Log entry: value=1818.9943 unit=m³
